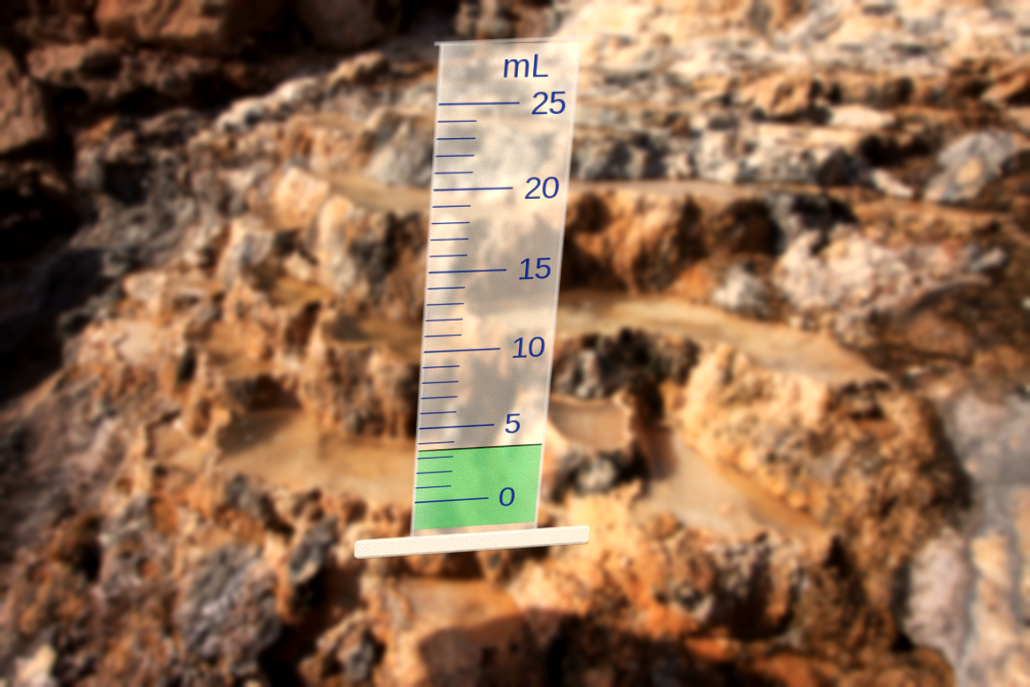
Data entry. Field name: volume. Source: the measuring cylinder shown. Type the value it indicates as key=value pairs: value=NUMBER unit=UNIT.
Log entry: value=3.5 unit=mL
